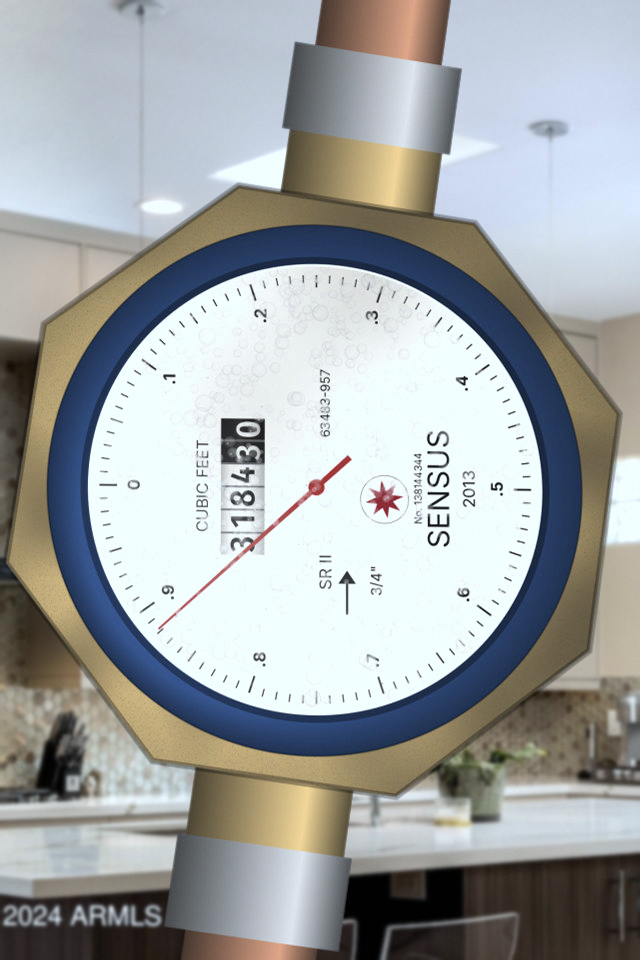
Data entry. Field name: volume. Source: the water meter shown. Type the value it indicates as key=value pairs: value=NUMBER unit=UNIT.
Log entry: value=318429.88 unit=ft³
